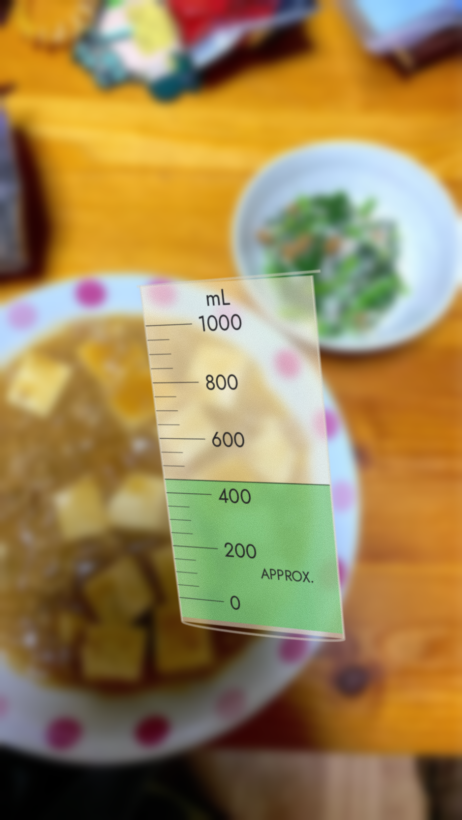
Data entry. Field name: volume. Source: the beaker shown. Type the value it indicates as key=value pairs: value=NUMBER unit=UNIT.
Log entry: value=450 unit=mL
